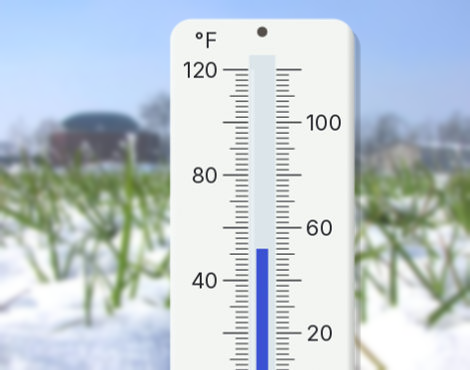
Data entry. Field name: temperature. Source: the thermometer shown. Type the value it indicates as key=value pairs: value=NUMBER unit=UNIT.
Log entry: value=52 unit=°F
